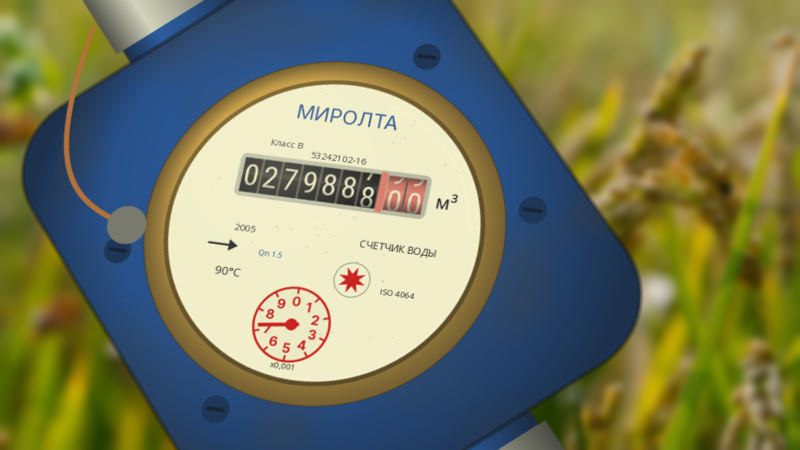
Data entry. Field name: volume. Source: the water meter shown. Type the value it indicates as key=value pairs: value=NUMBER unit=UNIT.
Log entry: value=279887.997 unit=m³
